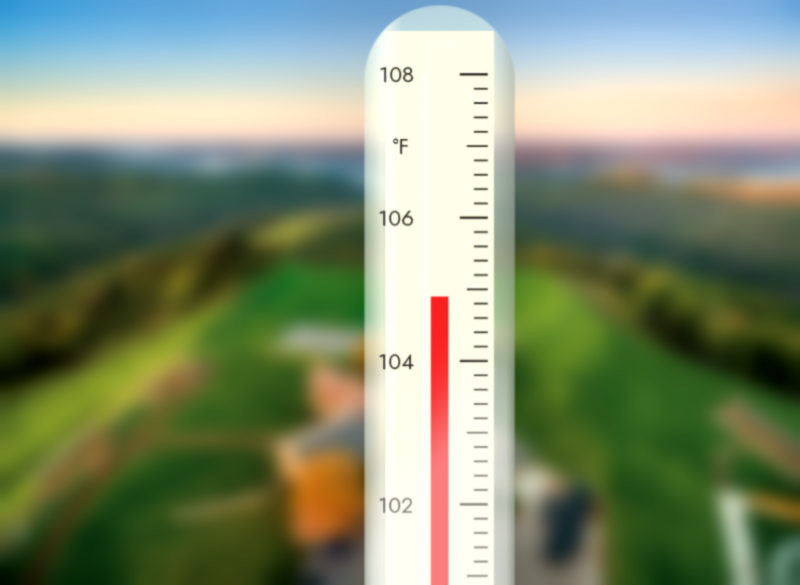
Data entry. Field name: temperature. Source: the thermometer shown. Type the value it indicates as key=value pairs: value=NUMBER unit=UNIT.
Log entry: value=104.9 unit=°F
